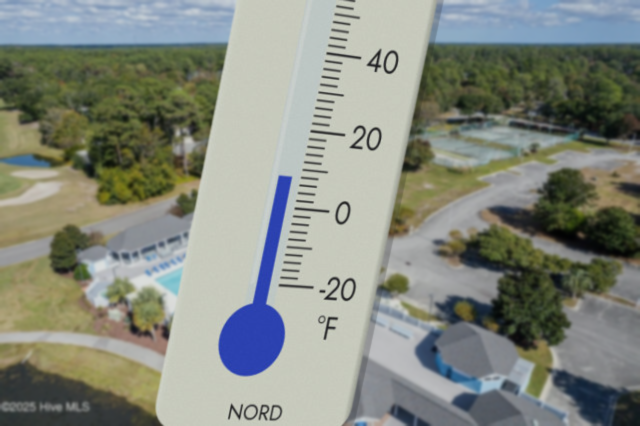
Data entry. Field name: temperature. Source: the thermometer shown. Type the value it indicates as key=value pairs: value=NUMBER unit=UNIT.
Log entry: value=8 unit=°F
